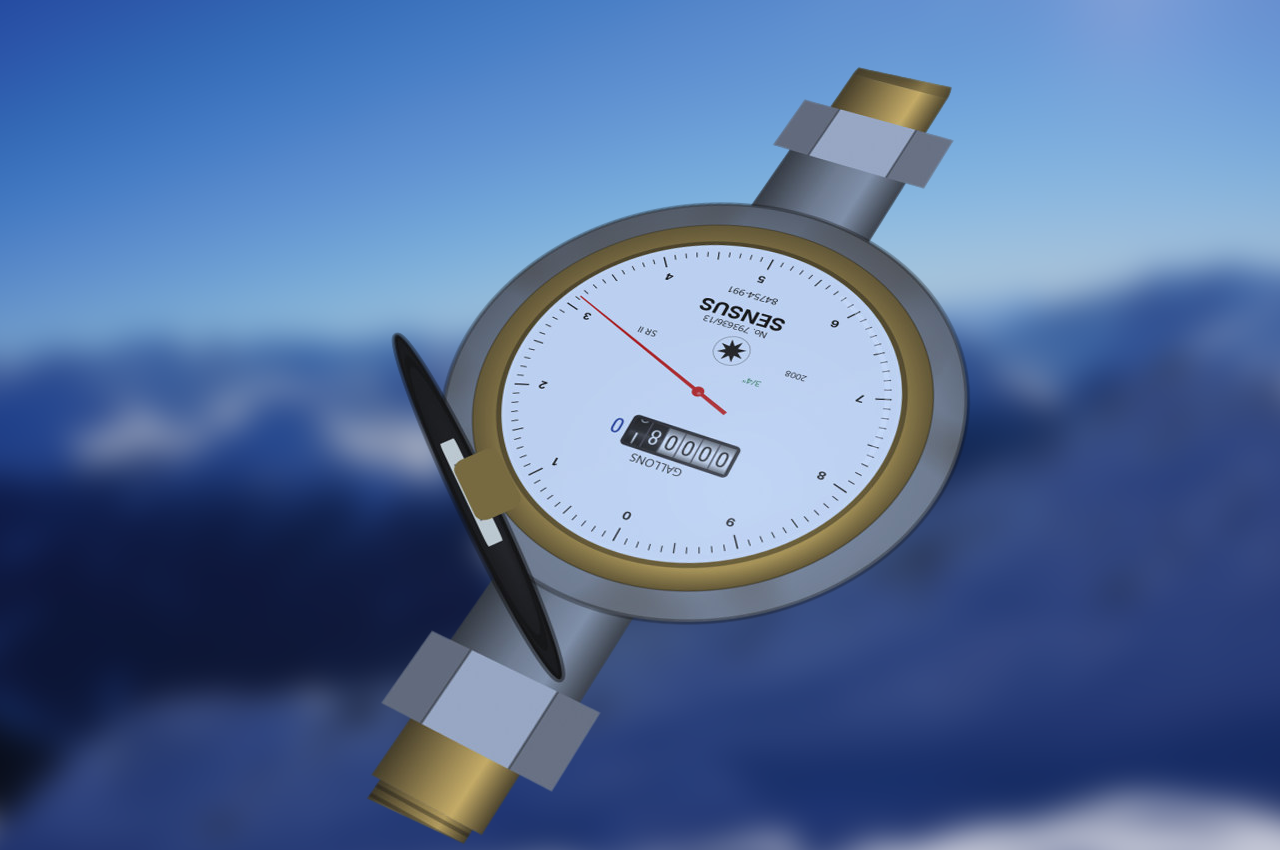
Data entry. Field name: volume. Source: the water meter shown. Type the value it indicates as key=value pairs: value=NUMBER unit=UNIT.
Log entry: value=813.1 unit=gal
